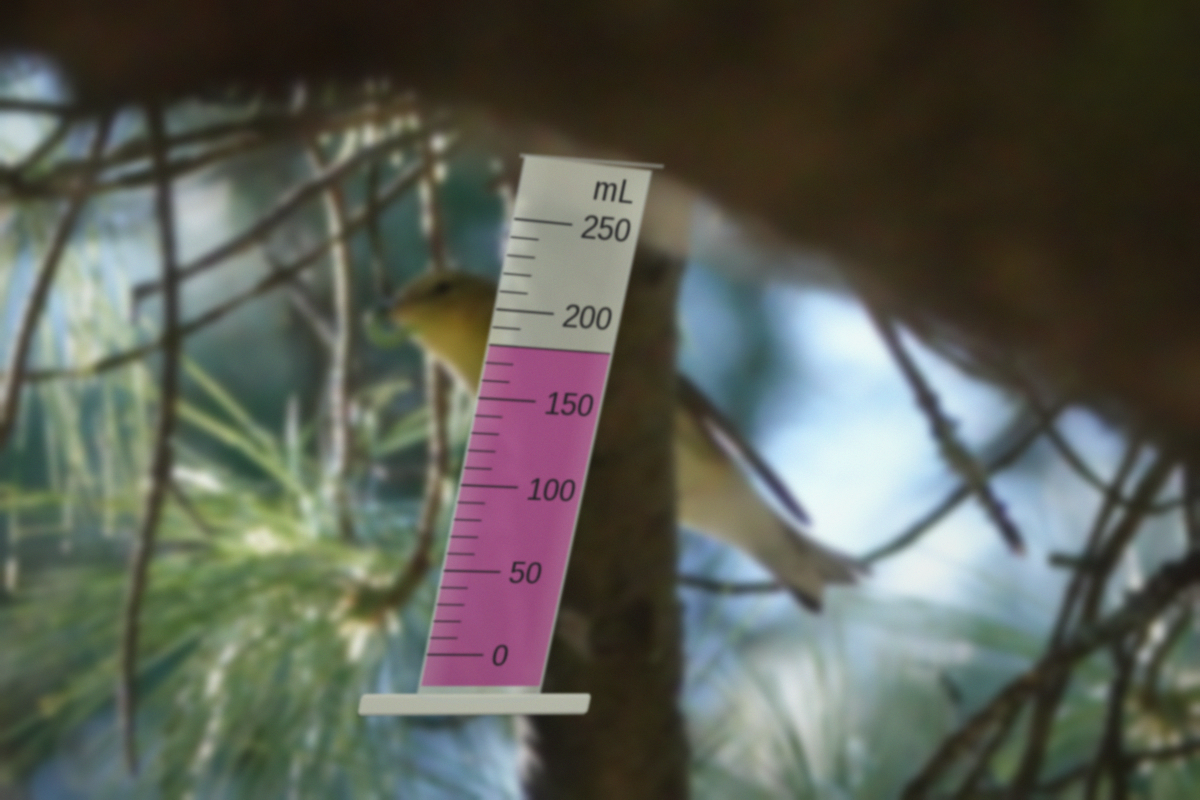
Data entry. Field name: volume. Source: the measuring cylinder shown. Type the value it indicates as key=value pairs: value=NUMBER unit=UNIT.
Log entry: value=180 unit=mL
